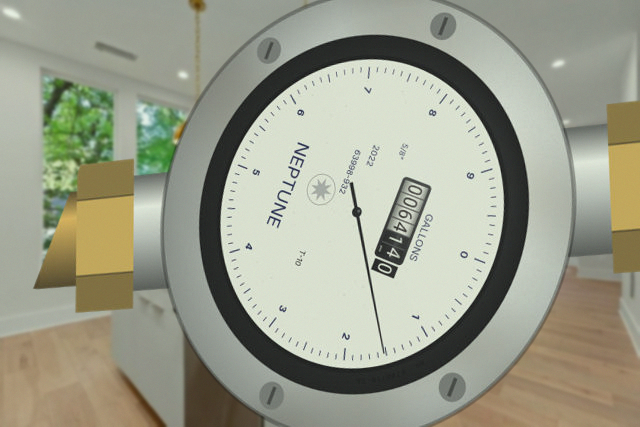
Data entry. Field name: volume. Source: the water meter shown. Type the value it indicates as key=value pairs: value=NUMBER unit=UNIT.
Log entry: value=64141.5 unit=gal
